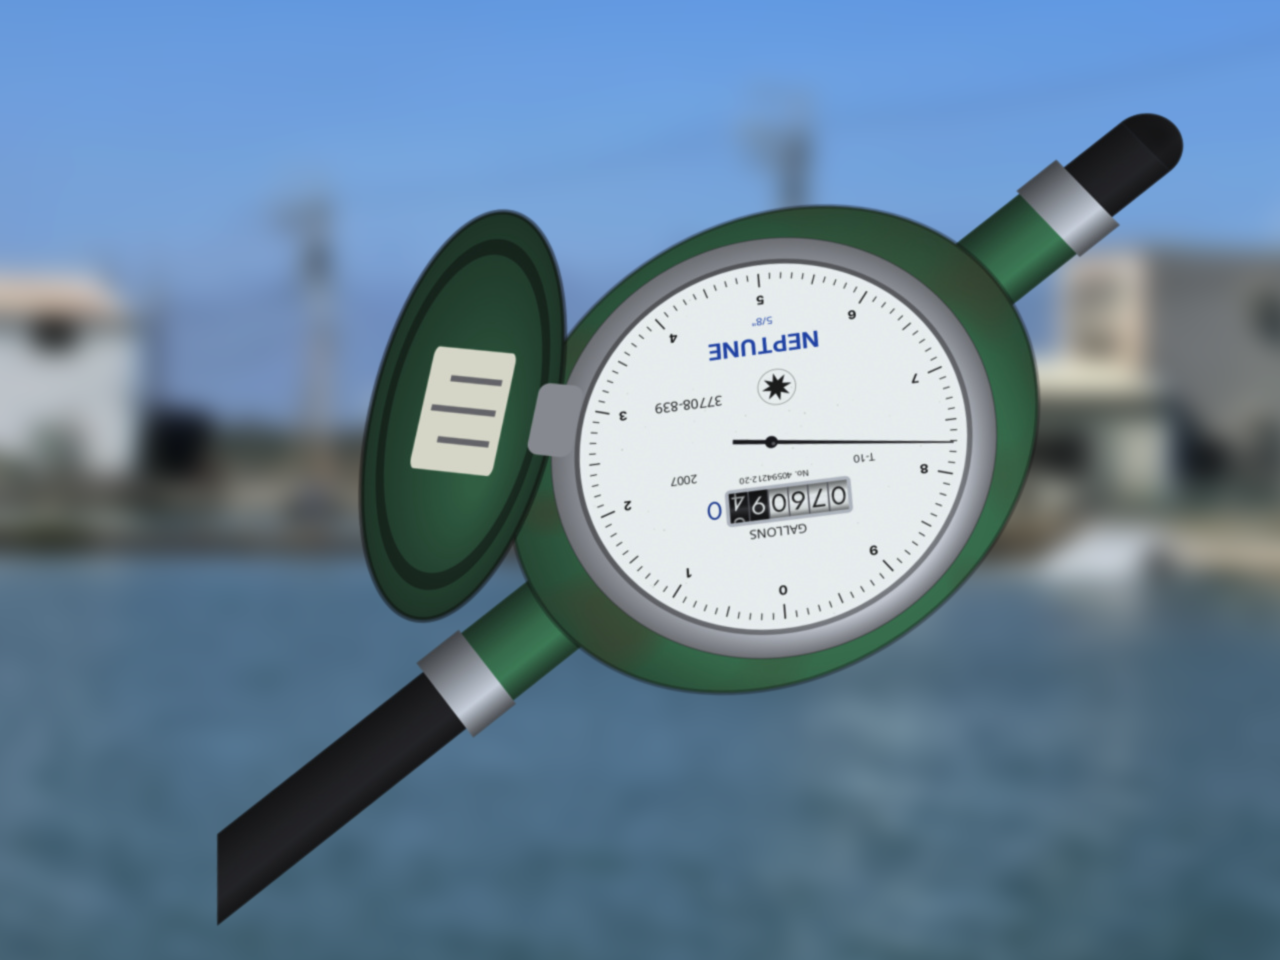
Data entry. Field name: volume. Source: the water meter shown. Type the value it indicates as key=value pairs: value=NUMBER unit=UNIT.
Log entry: value=760937.7 unit=gal
